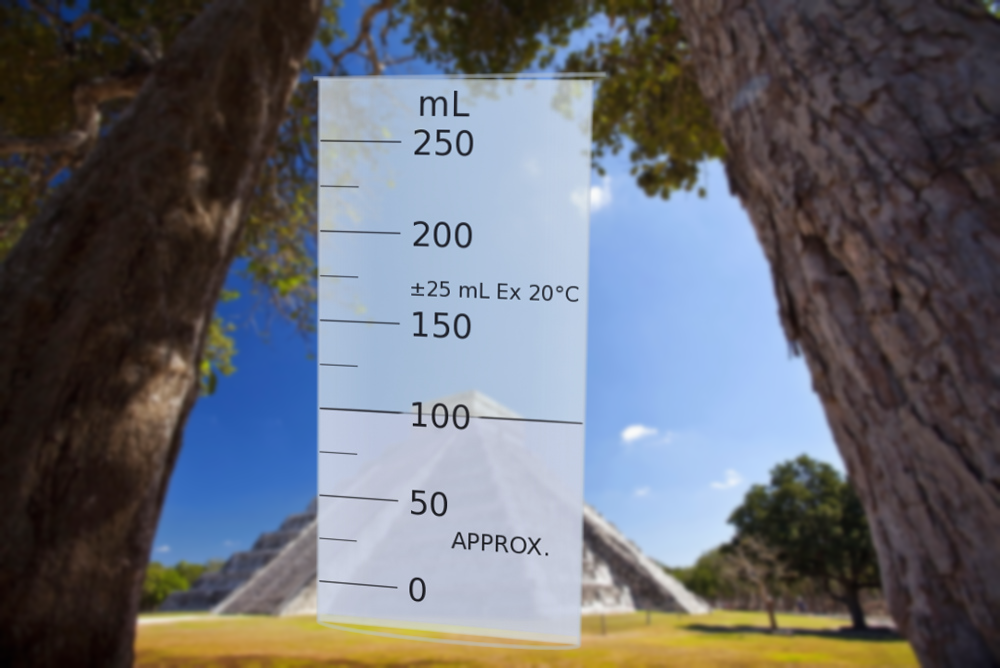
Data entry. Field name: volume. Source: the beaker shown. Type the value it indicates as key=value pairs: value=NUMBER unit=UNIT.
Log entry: value=100 unit=mL
